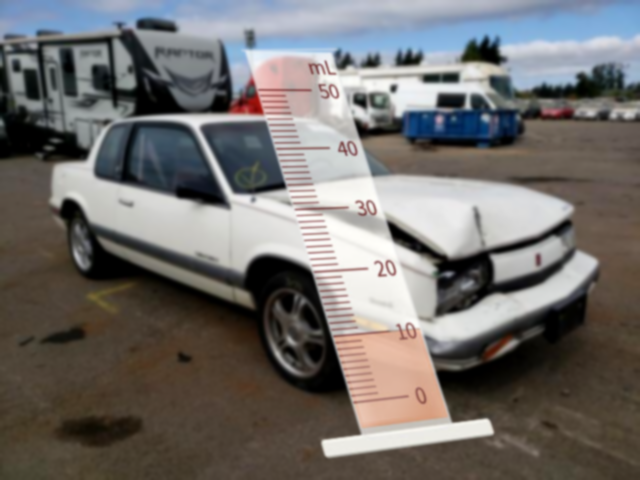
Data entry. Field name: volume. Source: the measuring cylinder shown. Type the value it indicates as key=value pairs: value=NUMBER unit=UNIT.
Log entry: value=10 unit=mL
